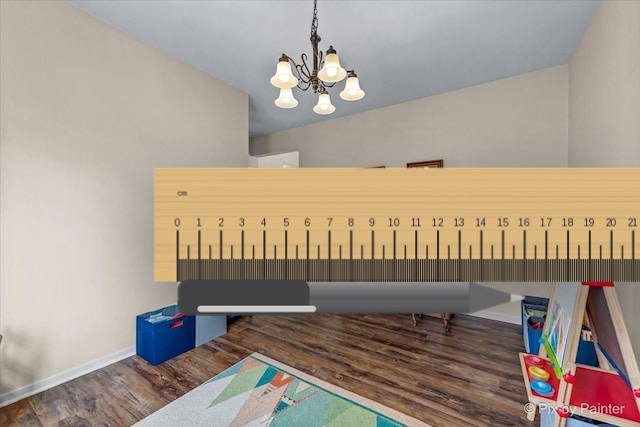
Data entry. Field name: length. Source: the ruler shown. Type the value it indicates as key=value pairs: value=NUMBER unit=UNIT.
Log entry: value=16 unit=cm
